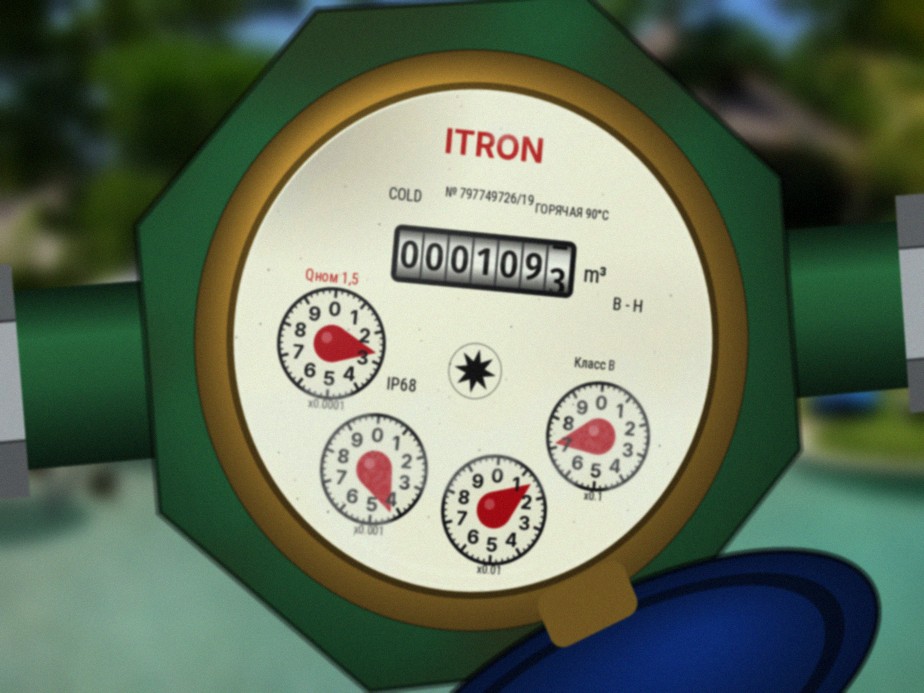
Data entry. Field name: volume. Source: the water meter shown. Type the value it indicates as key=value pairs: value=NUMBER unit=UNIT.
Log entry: value=1092.7142 unit=m³
